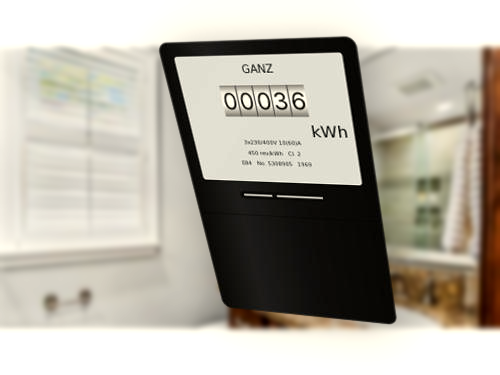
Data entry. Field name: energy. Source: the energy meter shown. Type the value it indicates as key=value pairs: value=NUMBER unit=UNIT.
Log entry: value=36 unit=kWh
